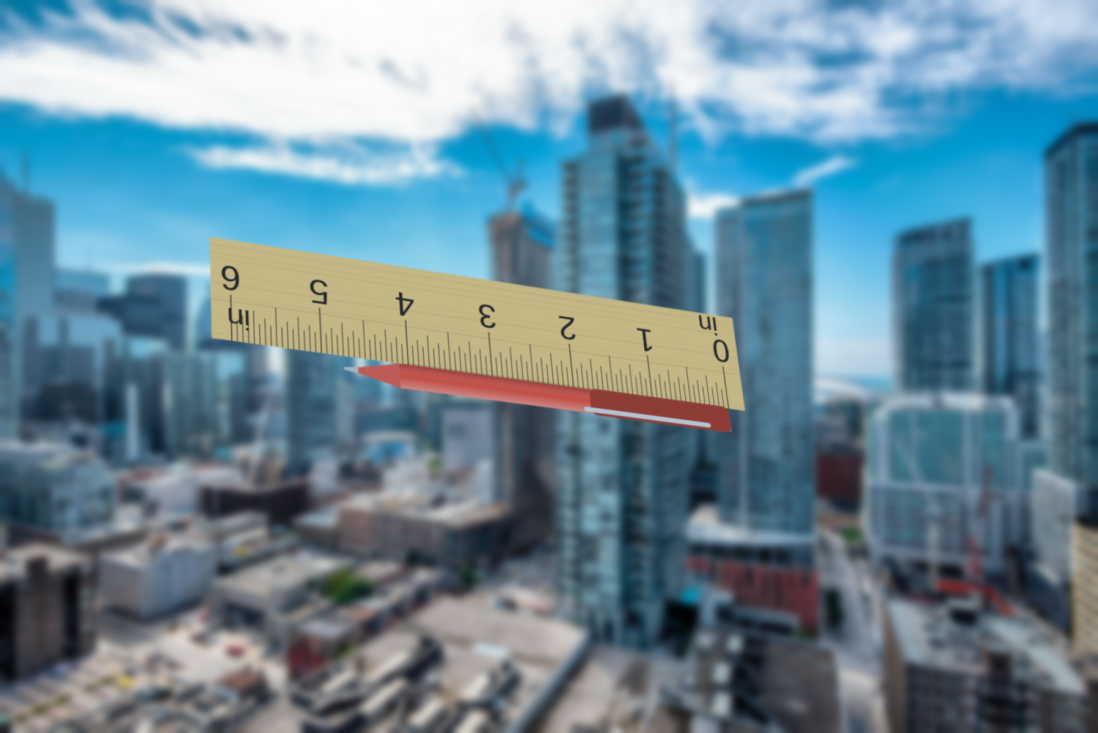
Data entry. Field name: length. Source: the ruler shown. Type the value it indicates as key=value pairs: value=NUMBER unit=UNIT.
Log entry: value=4.75 unit=in
